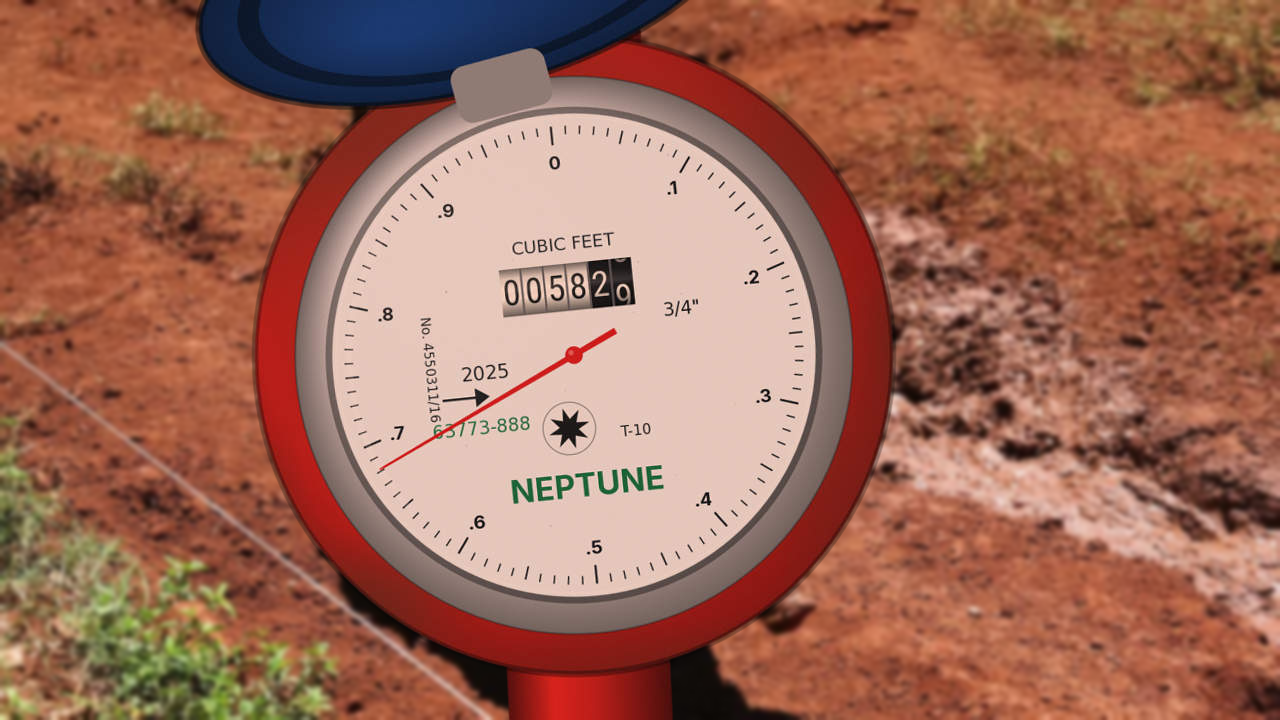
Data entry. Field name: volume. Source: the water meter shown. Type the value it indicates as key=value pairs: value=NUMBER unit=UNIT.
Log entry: value=5828.68 unit=ft³
